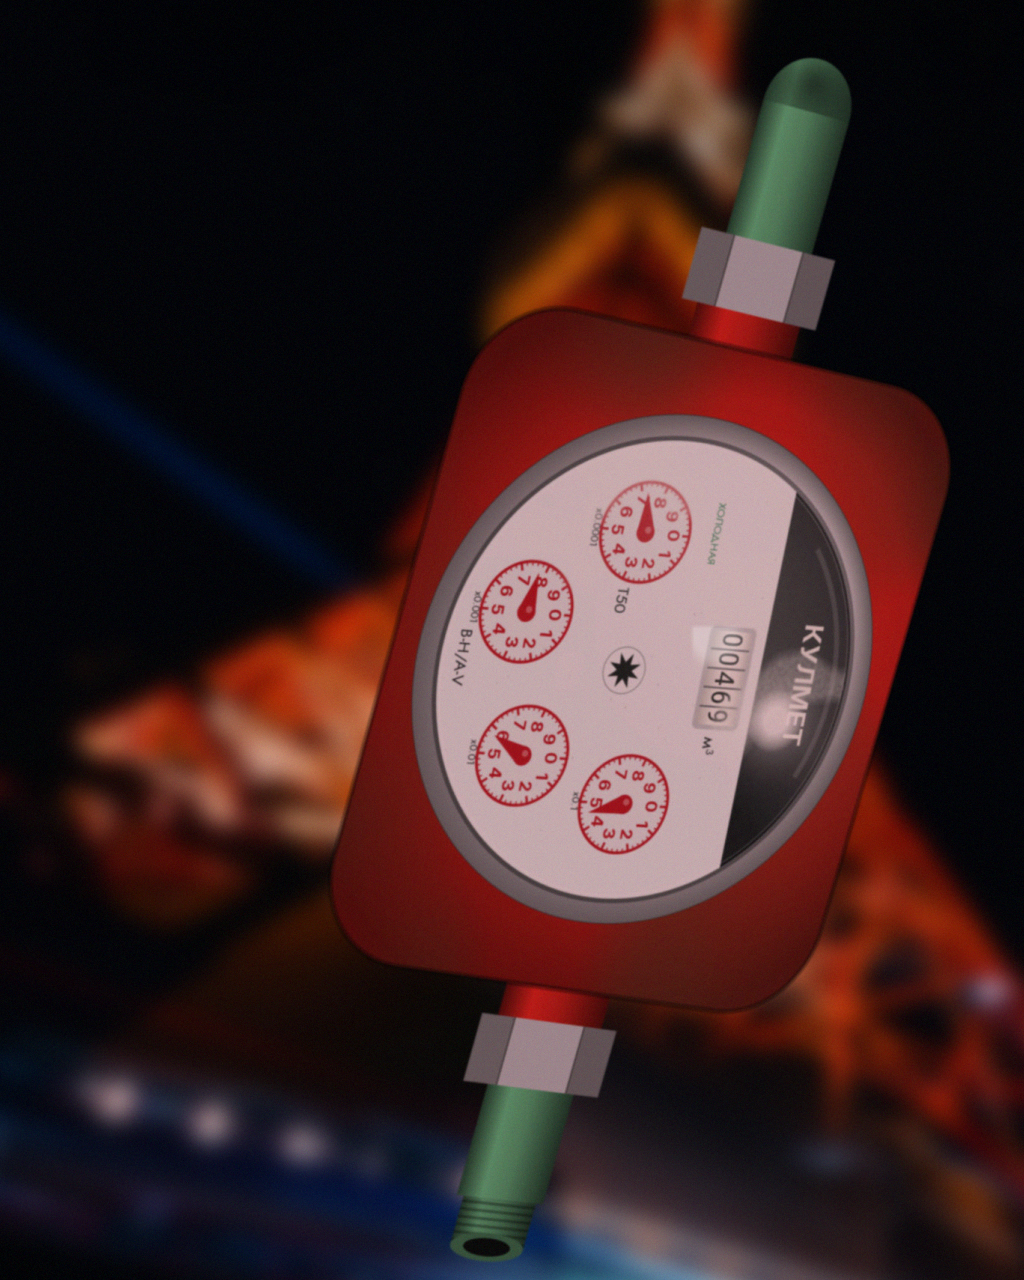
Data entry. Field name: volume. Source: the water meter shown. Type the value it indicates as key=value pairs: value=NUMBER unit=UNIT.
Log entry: value=469.4577 unit=m³
